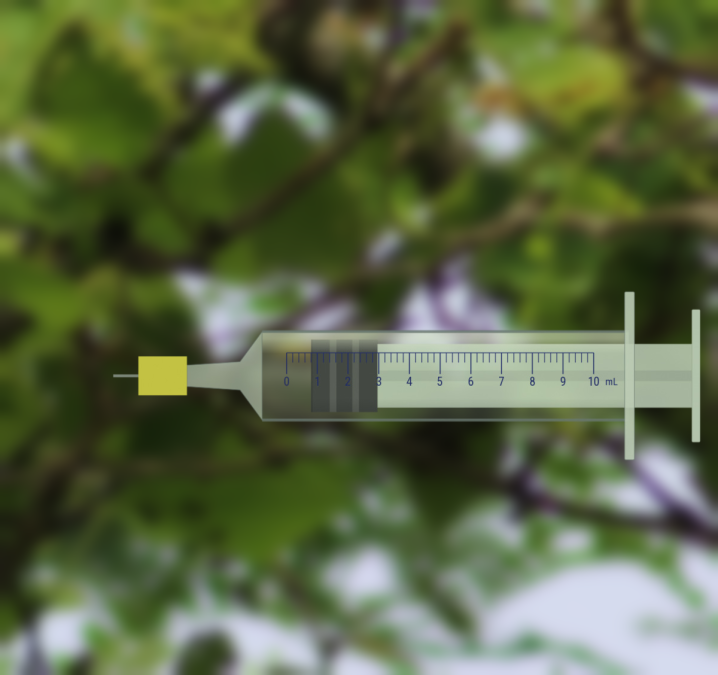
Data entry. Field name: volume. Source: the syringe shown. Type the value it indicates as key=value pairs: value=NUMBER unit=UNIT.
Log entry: value=0.8 unit=mL
